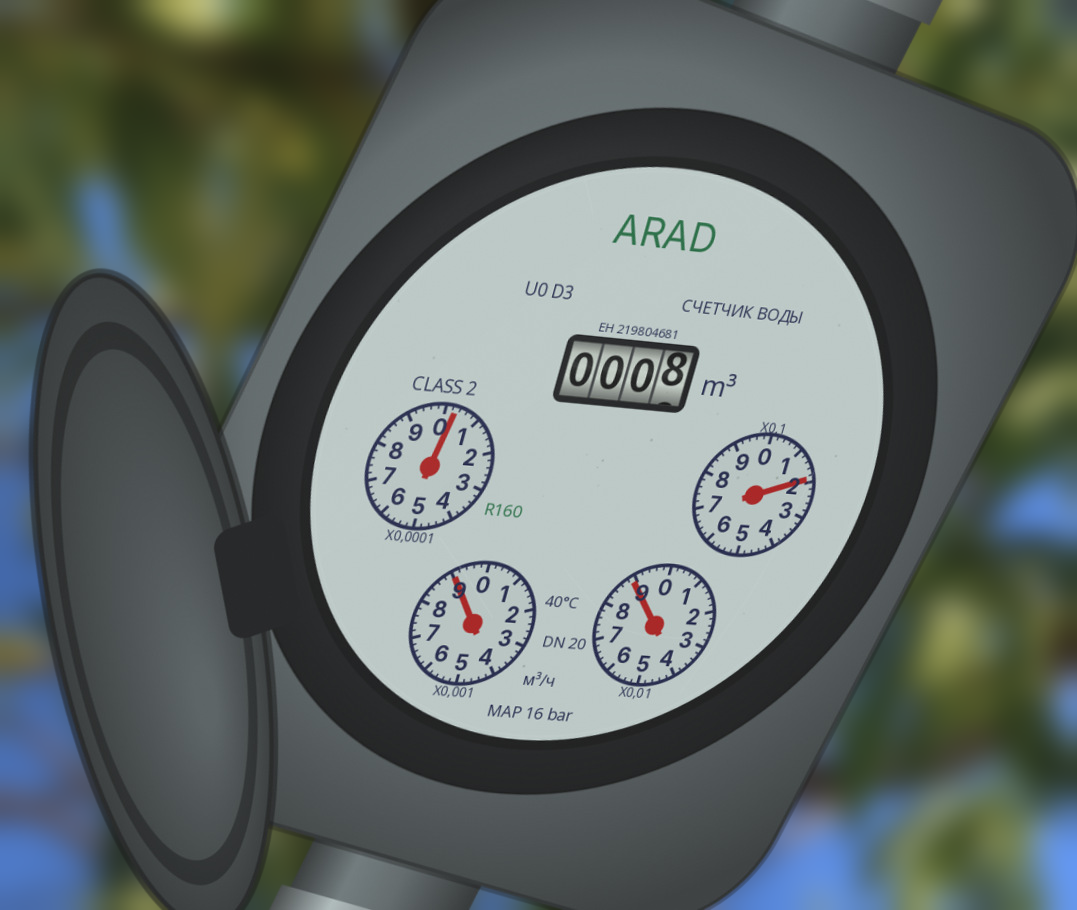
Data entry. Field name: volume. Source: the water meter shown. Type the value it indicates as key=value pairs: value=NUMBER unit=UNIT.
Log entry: value=8.1890 unit=m³
